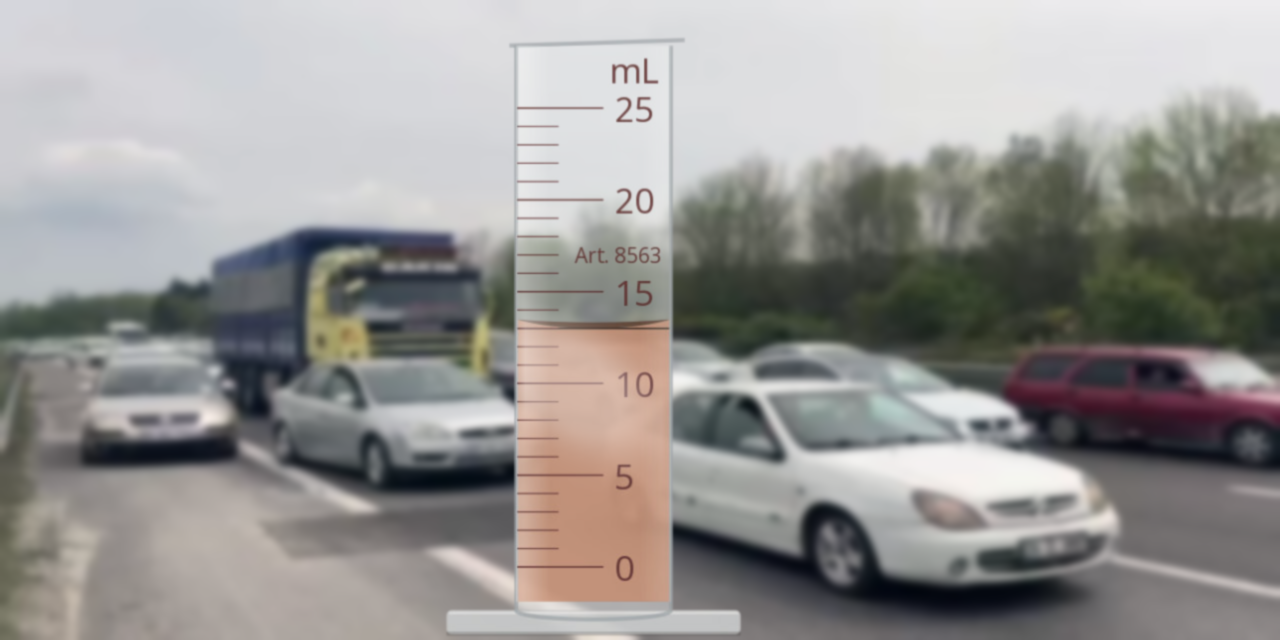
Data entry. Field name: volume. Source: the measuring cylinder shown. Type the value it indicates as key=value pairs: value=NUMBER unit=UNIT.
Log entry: value=13 unit=mL
